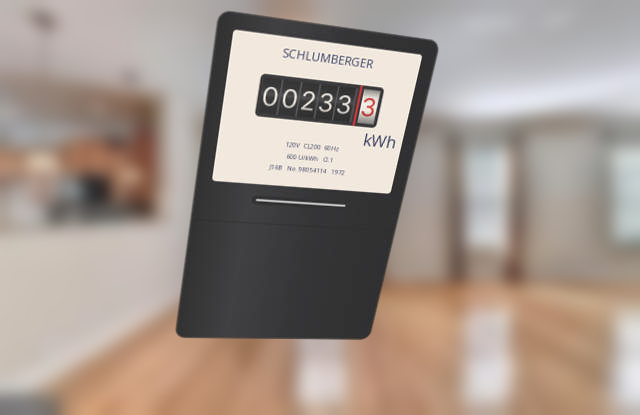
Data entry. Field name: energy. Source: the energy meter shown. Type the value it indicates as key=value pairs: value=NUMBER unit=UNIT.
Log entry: value=233.3 unit=kWh
